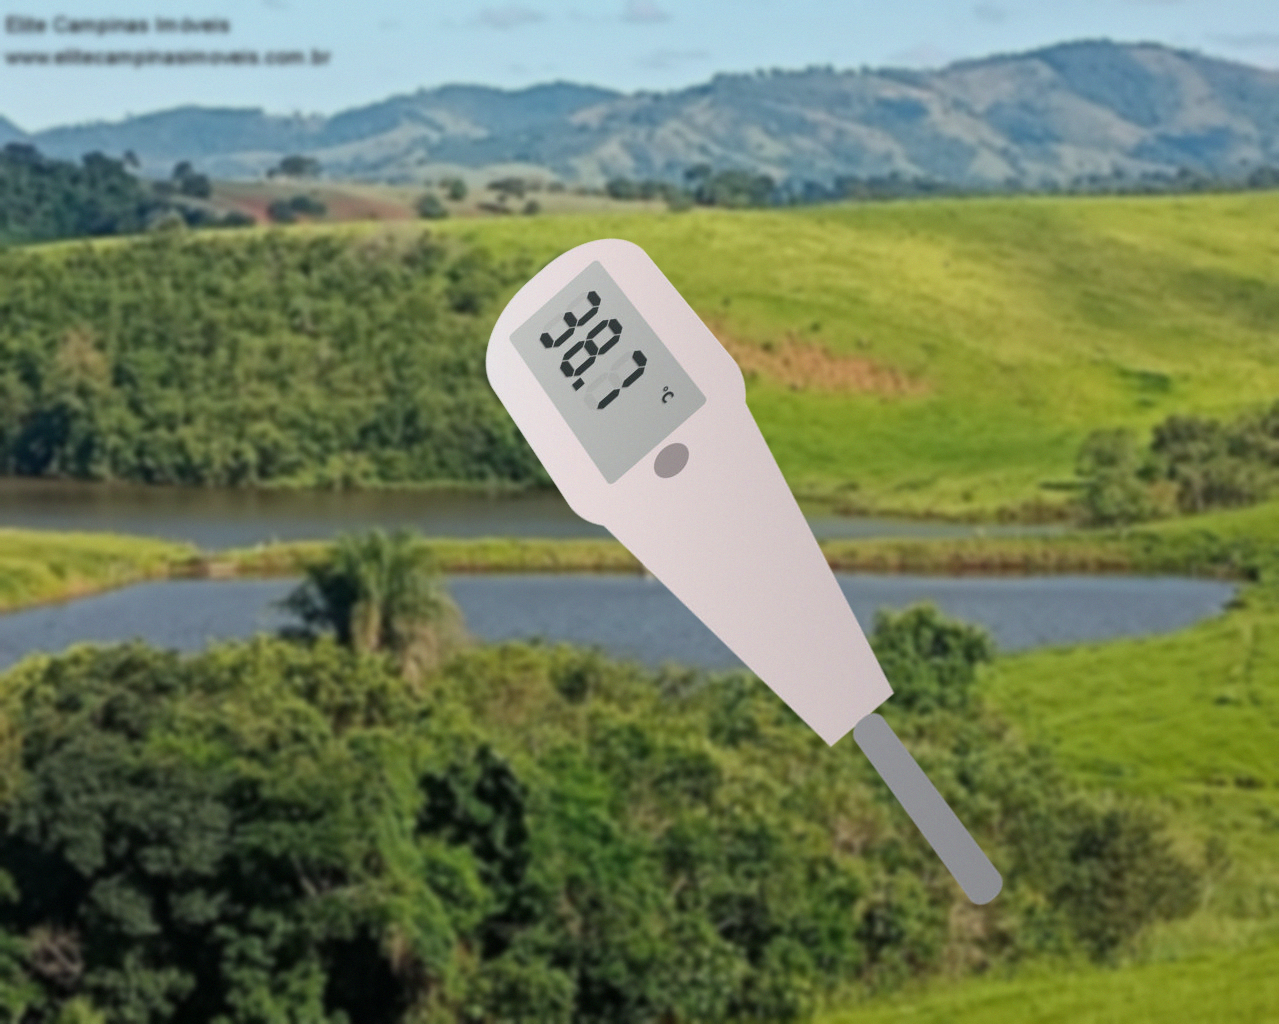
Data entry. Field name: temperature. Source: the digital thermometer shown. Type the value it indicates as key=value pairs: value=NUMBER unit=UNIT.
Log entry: value=38.7 unit=°C
